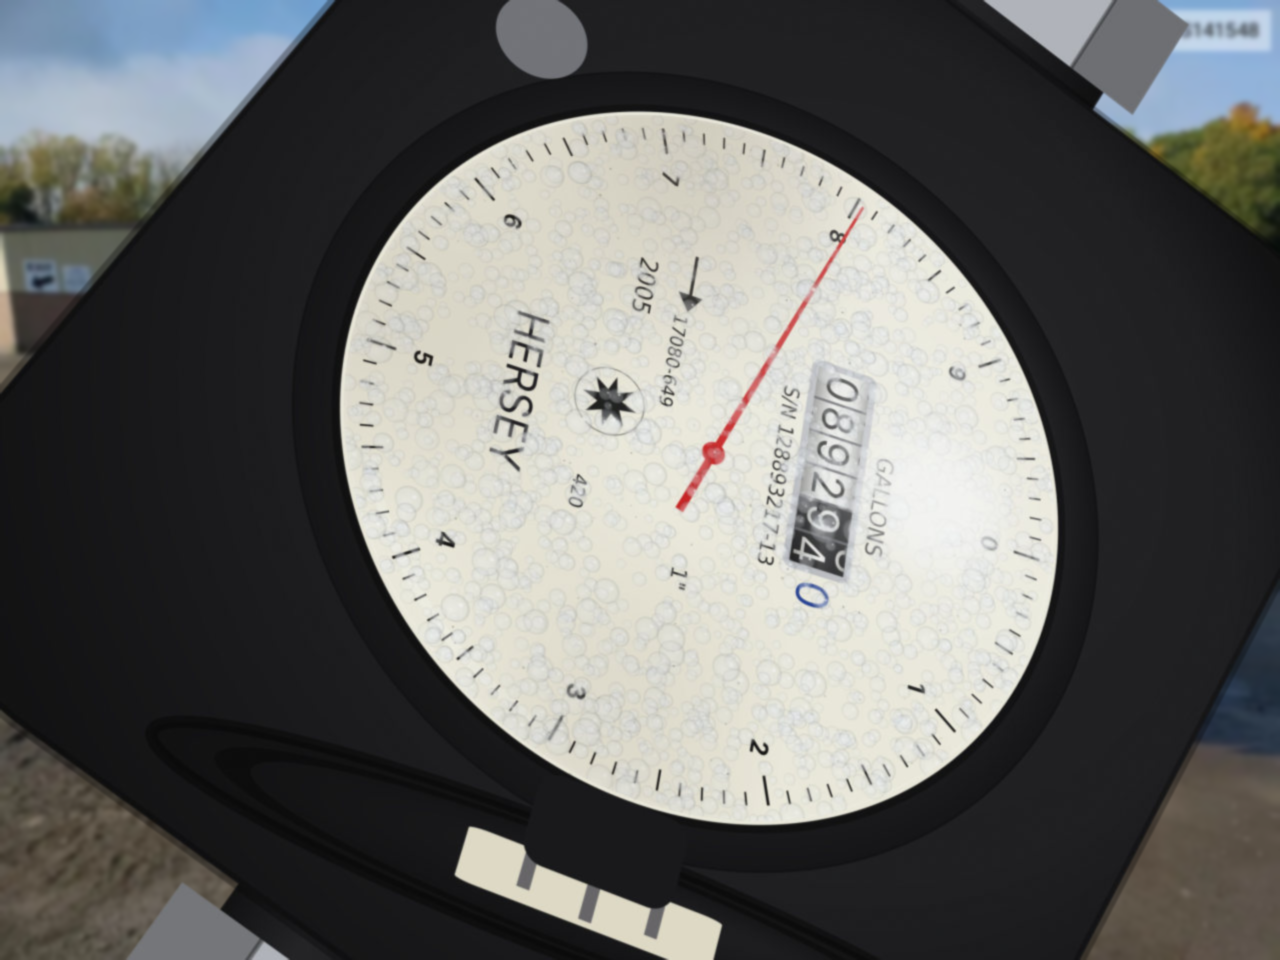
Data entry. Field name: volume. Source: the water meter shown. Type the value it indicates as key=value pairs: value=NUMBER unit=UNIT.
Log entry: value=892938.0 unit=gal
